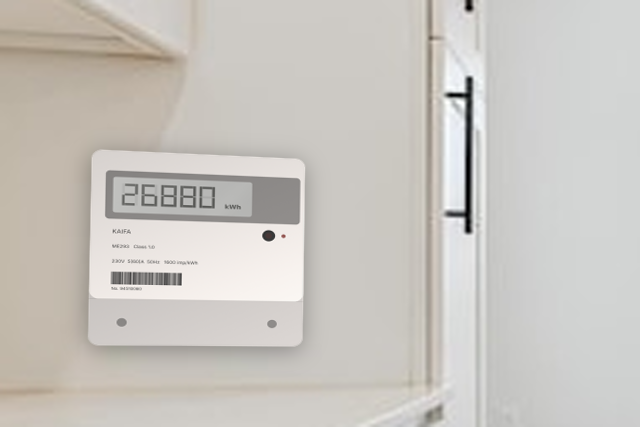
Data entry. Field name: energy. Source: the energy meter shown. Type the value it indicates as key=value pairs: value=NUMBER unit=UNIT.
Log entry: value=26880 unit=kWh
